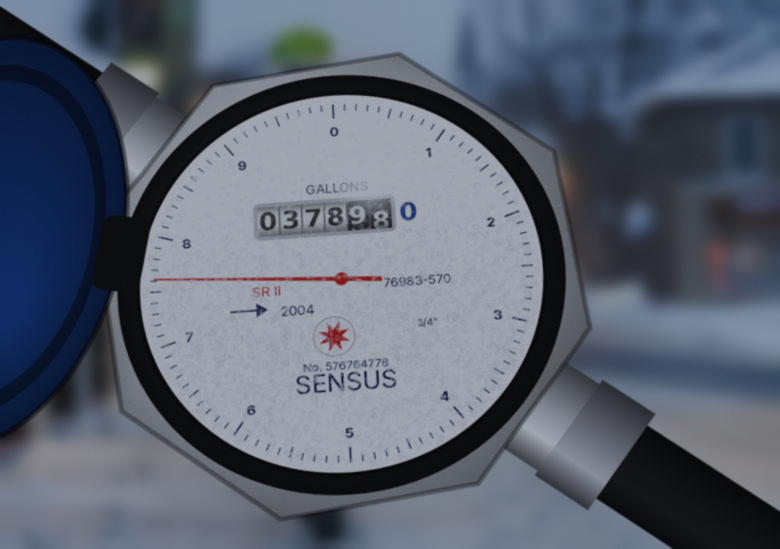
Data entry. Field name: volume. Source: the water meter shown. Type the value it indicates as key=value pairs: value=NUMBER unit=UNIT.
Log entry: value=378977.6 unit=gal
